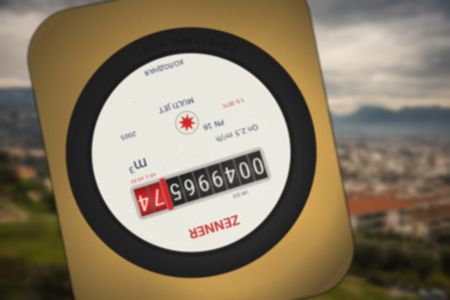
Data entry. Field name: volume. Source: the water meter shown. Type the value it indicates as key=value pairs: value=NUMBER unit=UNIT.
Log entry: value=49965.74 unit=m³
